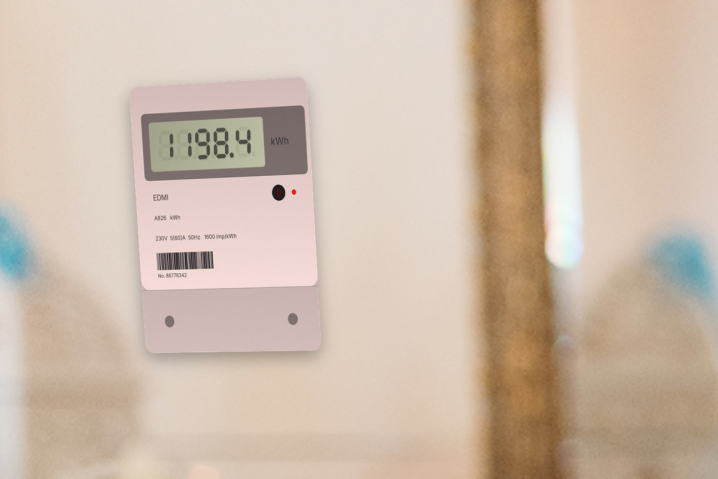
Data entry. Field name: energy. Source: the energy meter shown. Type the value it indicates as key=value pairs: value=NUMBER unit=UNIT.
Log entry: value=1198.4 unit=kWh
